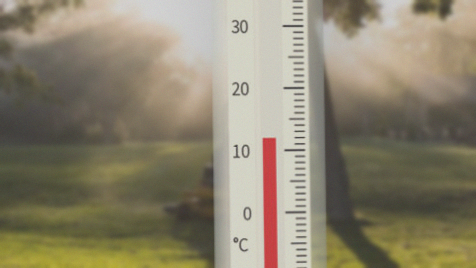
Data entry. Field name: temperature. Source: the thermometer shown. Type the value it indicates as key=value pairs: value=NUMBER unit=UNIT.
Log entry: value=12 unit=°C
